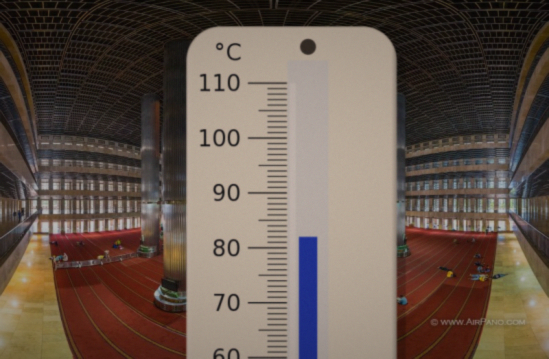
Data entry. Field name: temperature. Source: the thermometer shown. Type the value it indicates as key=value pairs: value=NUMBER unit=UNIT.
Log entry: value=82 unit=°C
